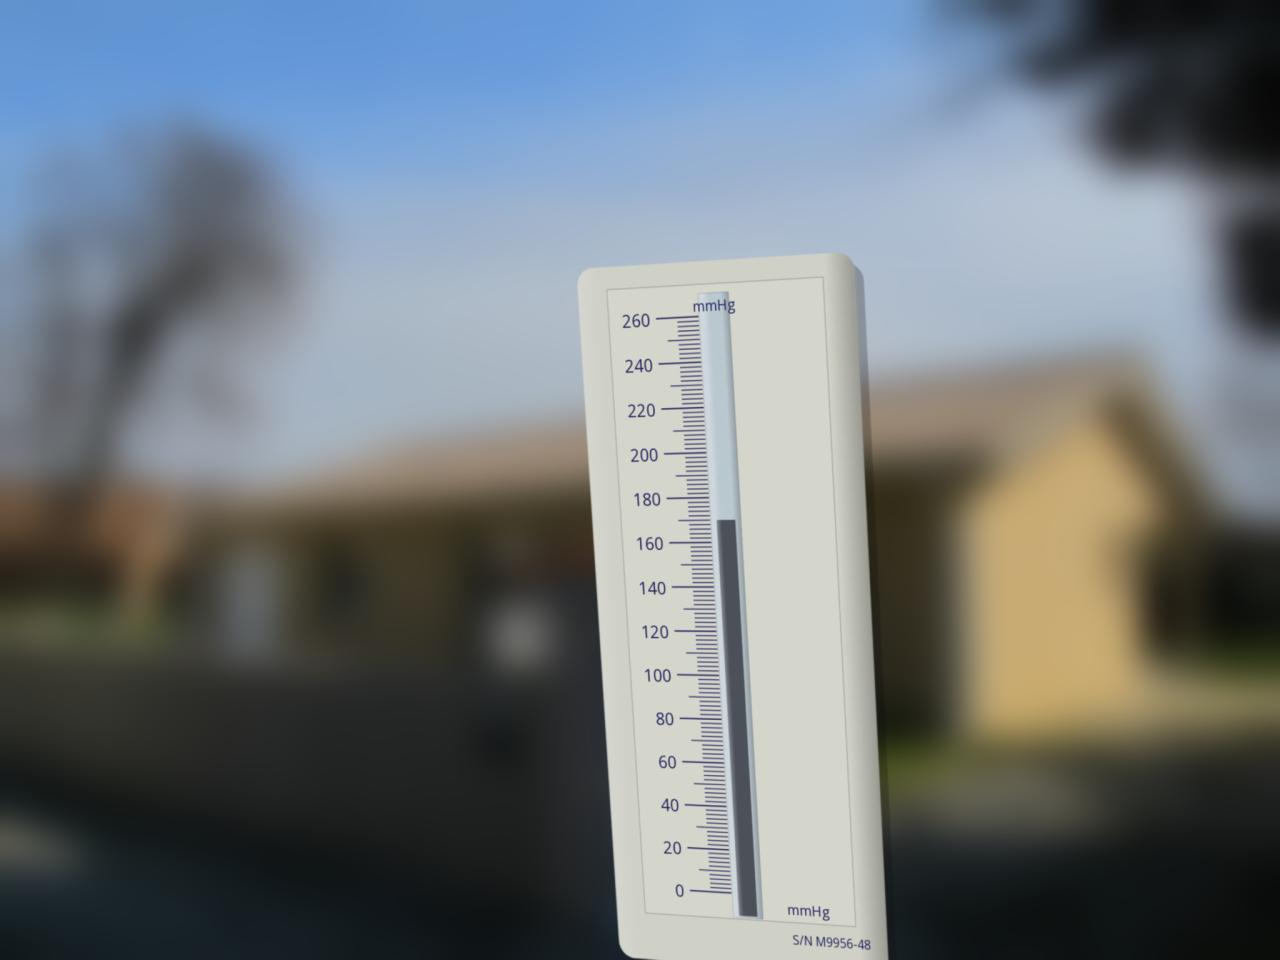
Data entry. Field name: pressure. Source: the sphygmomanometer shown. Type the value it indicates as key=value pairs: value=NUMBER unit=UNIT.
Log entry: value=170 unit=mmHg
